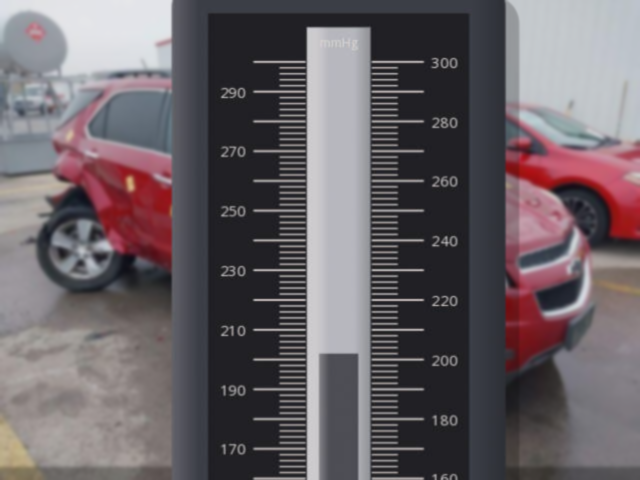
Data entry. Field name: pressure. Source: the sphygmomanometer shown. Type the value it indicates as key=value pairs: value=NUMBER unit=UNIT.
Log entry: value=202 unit=mmHg
